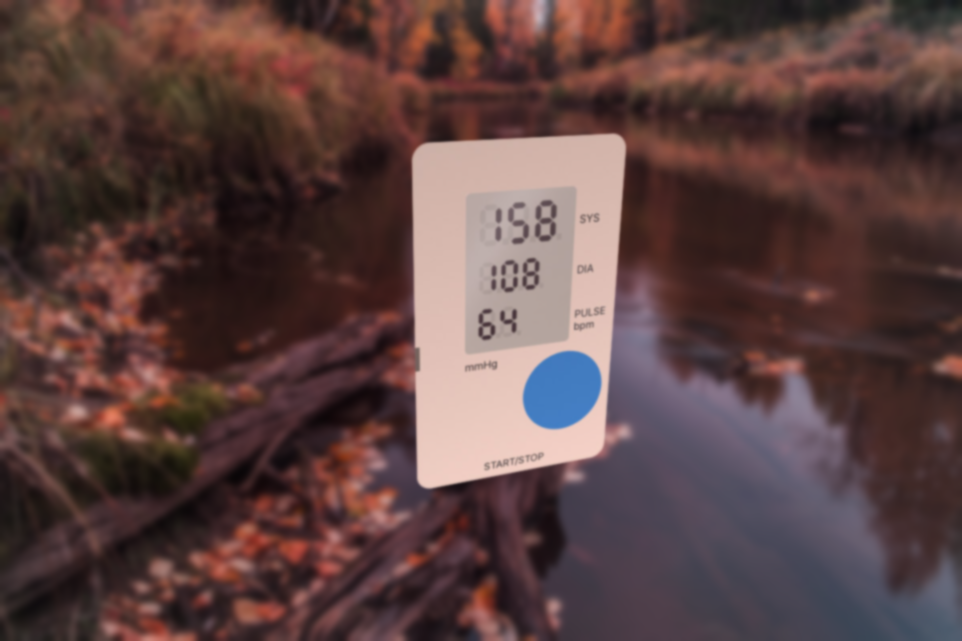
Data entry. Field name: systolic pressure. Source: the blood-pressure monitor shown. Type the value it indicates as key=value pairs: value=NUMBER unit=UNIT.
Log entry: value=158 unit=mmHg
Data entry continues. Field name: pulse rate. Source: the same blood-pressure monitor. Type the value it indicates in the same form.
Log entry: value=64 unit=bpm
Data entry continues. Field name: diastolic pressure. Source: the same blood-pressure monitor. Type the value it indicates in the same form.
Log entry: value=108 unit=mmHg
